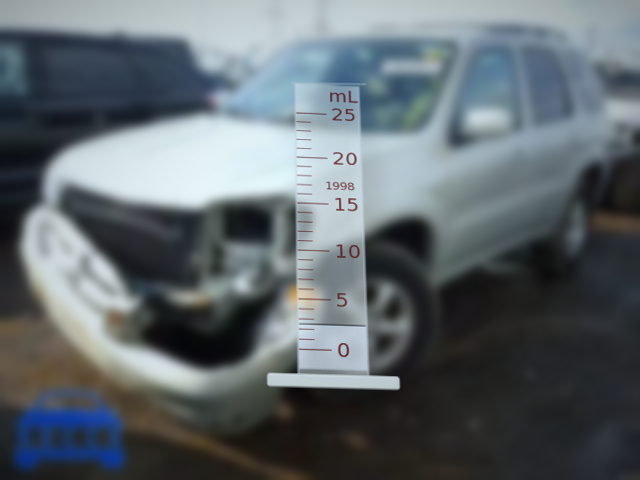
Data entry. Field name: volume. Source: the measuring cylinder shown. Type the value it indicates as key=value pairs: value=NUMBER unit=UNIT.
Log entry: value=2.5 unit=mL
